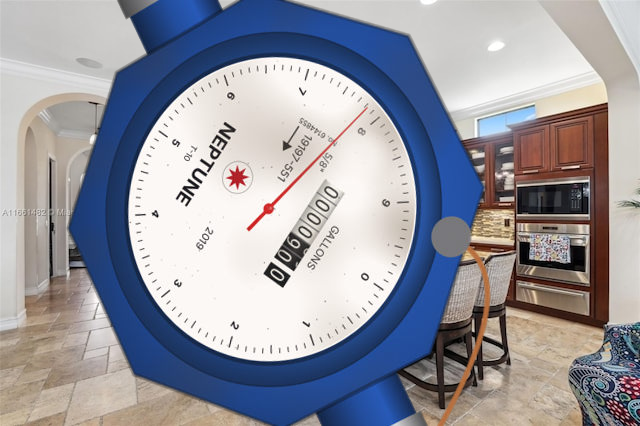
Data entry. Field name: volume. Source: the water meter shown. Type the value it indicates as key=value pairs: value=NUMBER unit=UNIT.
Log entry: value=897.8 unit=gal
